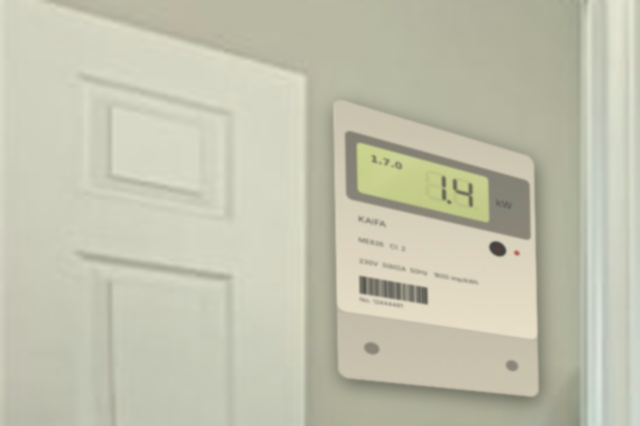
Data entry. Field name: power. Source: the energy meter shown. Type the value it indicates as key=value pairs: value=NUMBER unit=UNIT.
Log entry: value=1.4 unit=kW
